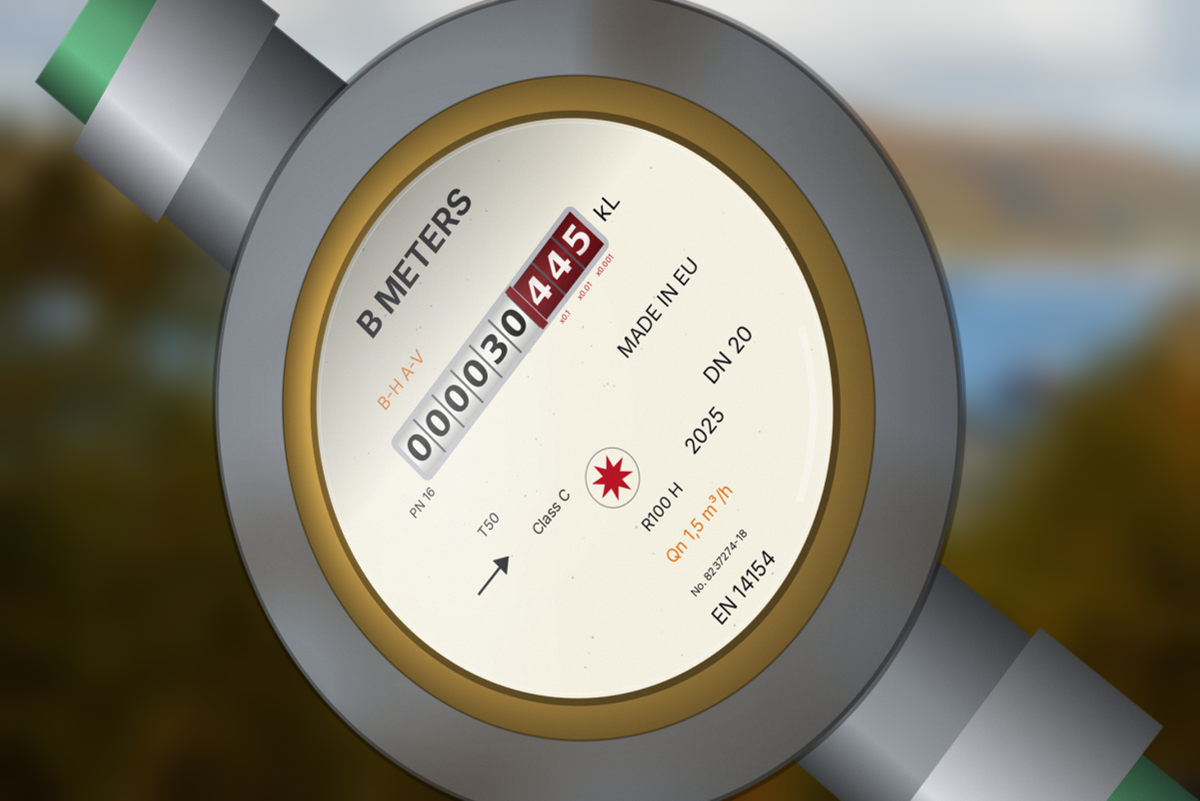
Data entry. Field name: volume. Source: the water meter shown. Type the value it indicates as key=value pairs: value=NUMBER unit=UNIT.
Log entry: value=30.445 unit=kL
